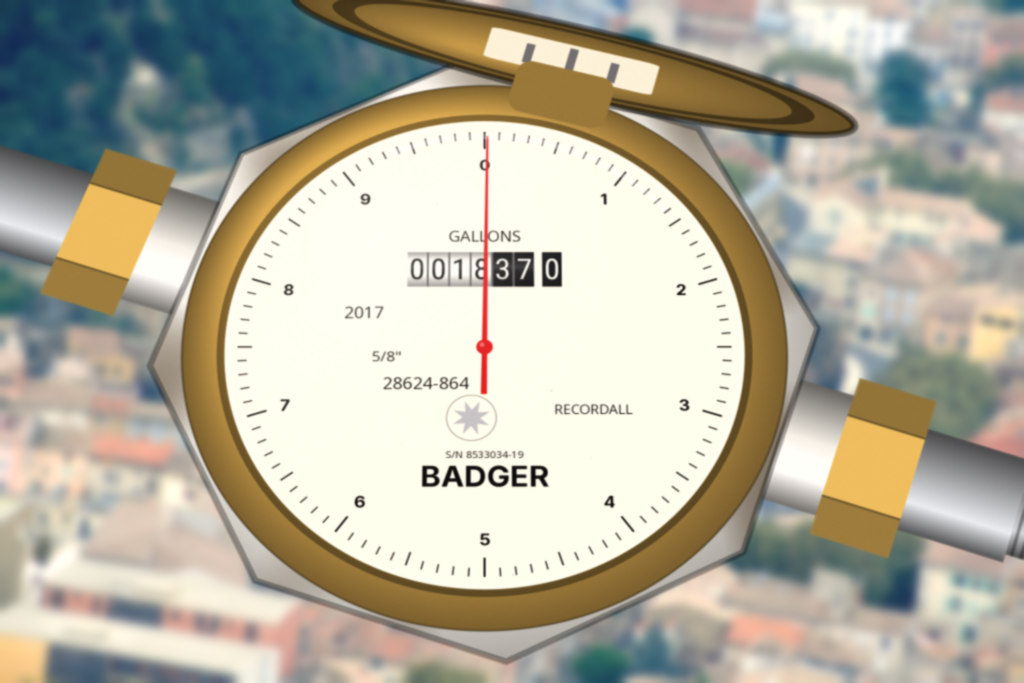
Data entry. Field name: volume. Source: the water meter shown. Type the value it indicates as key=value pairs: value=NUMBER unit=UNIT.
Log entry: value=18370.0 unit=gal
